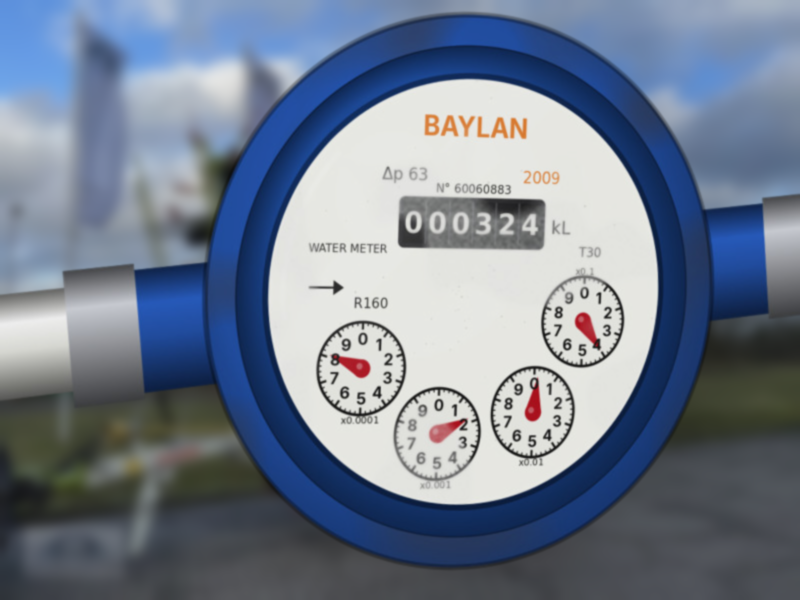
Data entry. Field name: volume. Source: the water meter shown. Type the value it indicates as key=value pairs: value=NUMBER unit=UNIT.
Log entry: value=324.4018 unit=kL
